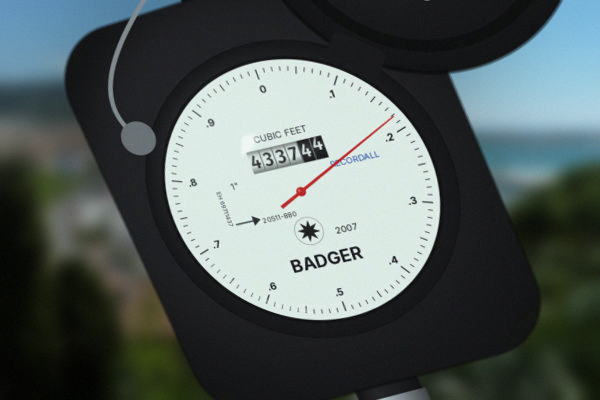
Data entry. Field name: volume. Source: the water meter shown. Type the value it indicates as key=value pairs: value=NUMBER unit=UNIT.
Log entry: value=433744.18 unit=ft³
